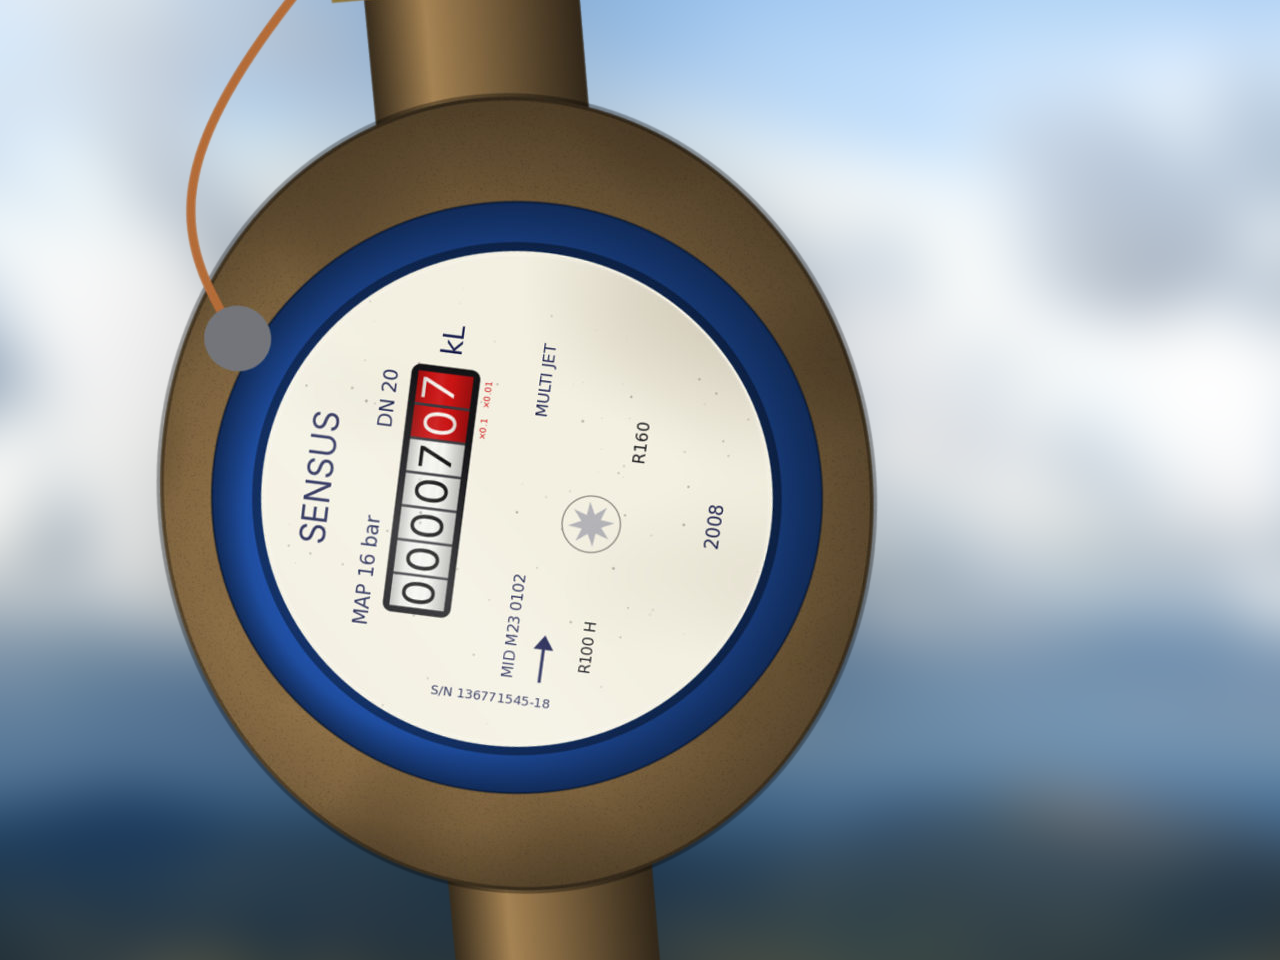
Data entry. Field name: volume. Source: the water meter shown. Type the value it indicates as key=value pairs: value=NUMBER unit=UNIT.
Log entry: value=7.07 unit=kL
